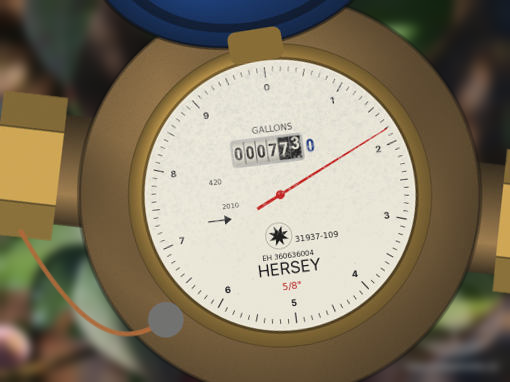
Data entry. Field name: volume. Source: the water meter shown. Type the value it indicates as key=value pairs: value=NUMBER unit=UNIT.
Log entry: value=7731.8 unit=gal
